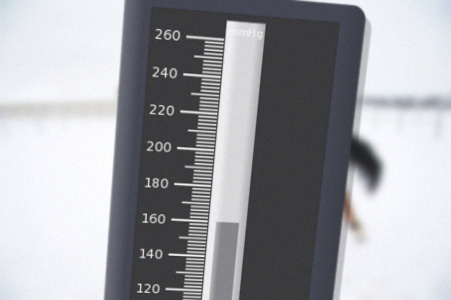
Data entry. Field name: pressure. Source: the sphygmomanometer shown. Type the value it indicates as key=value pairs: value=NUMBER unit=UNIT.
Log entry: value=160 unit=mmHg
